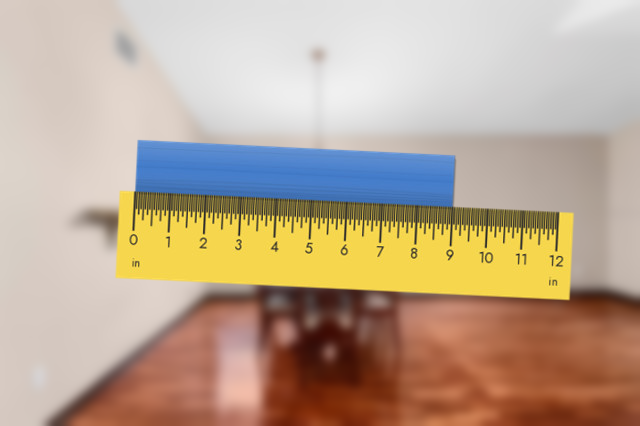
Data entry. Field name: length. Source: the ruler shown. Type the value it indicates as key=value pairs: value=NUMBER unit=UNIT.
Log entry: value=9 unit=in
